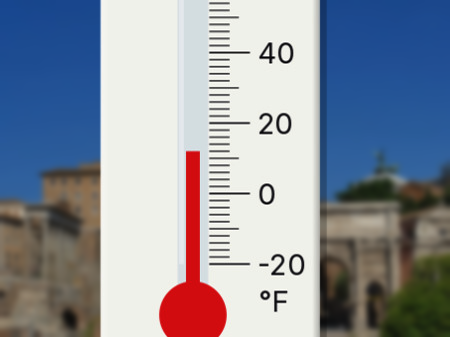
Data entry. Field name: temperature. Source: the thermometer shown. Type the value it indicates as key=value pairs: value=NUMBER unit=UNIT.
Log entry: value=12 unit=°F
